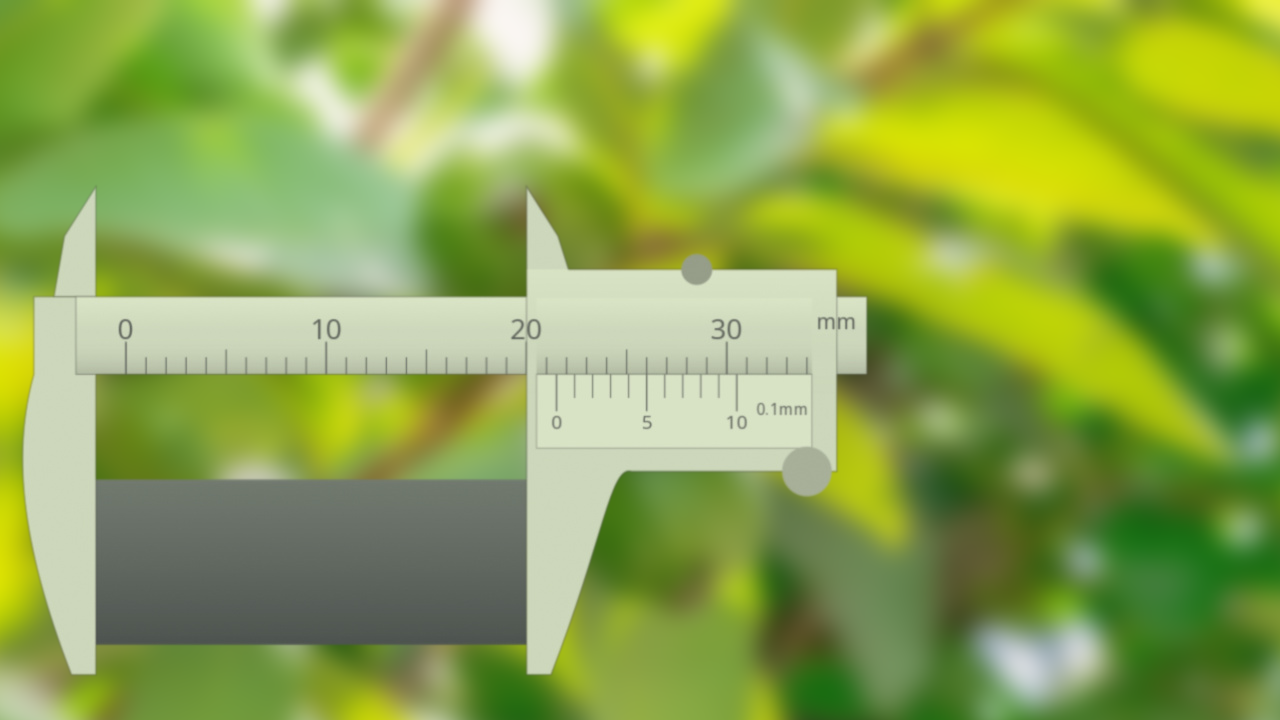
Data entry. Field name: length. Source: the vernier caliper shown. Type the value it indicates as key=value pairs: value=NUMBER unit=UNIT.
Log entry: value=21.5 unit=mm
